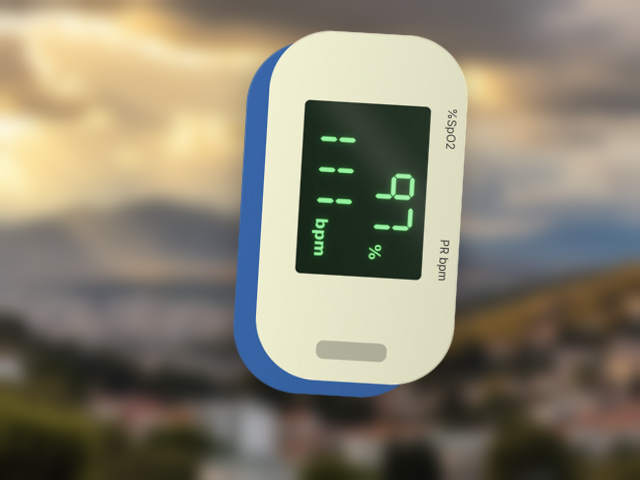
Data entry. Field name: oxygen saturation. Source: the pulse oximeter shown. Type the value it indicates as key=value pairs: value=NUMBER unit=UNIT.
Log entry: value=97 unit=%
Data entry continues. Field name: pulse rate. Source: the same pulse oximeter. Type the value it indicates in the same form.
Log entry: value=111 unit=bpm
